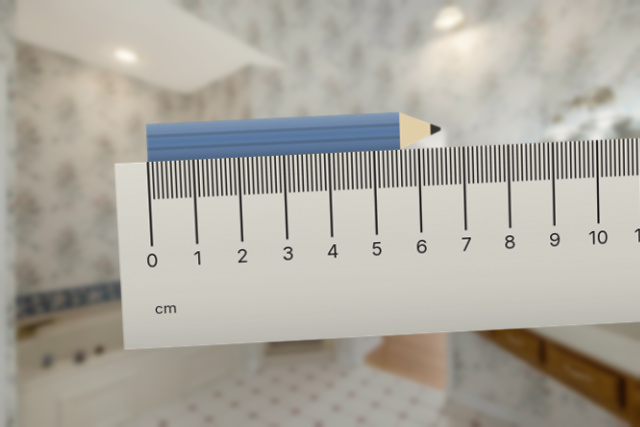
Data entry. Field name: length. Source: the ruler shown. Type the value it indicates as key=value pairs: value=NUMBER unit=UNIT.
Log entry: value=6.5 unit=cm
